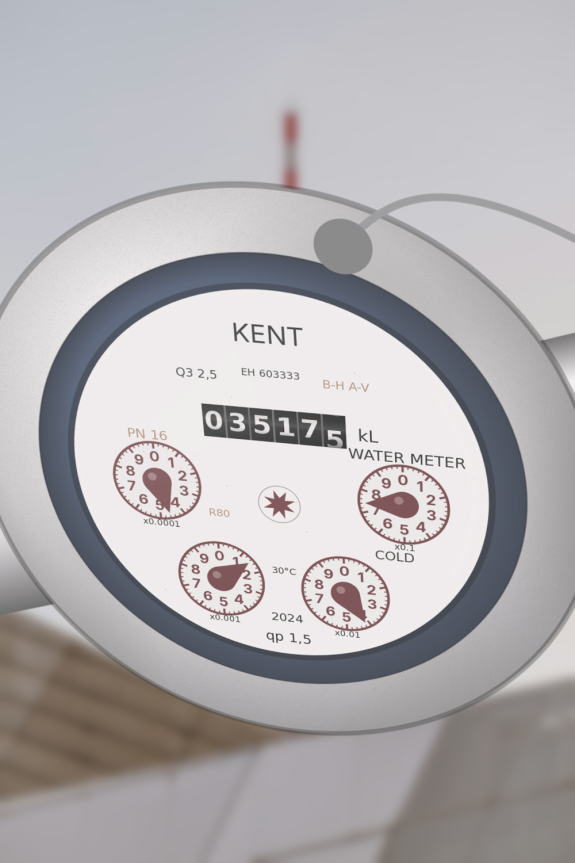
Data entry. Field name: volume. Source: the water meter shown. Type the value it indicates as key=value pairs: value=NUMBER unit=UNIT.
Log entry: value=35174.7414 unit=kL
